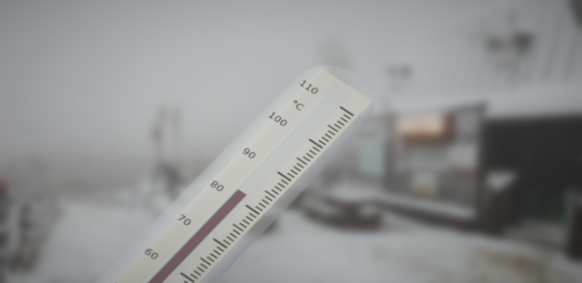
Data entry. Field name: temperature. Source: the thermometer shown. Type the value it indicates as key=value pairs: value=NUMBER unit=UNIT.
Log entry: value=82 unit=°C
